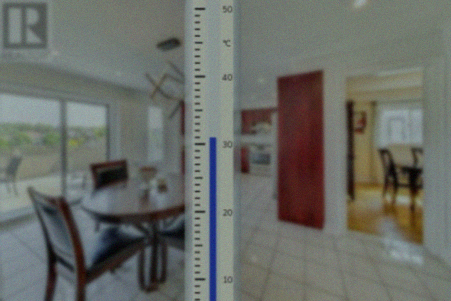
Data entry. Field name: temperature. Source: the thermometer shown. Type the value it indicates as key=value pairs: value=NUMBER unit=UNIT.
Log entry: value=31 unit=°C
